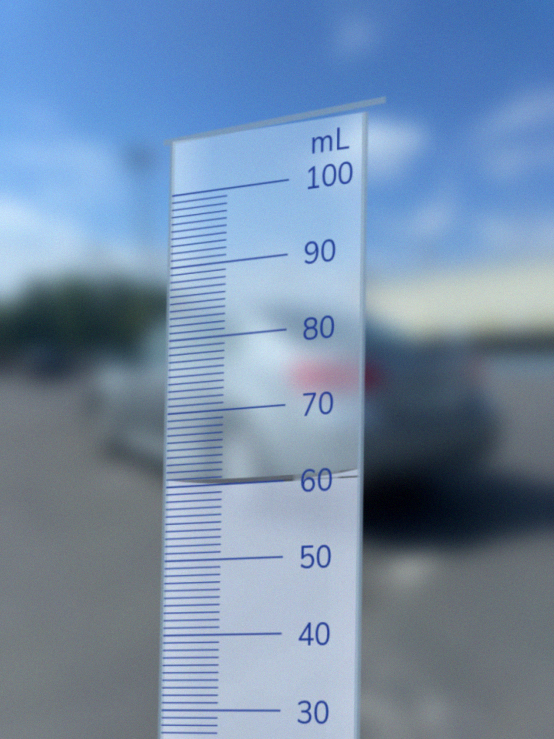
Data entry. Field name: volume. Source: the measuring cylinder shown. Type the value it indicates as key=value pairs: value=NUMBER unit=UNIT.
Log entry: value=60 unit=mL
